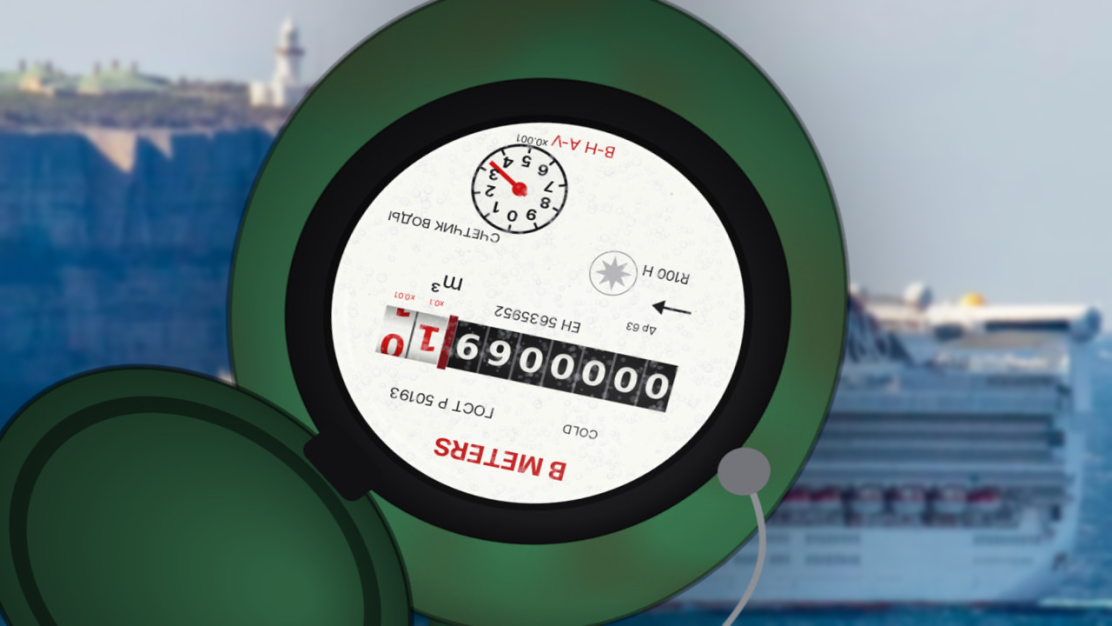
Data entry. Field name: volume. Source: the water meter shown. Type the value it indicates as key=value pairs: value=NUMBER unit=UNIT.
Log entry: value=69.103 unit=m³
